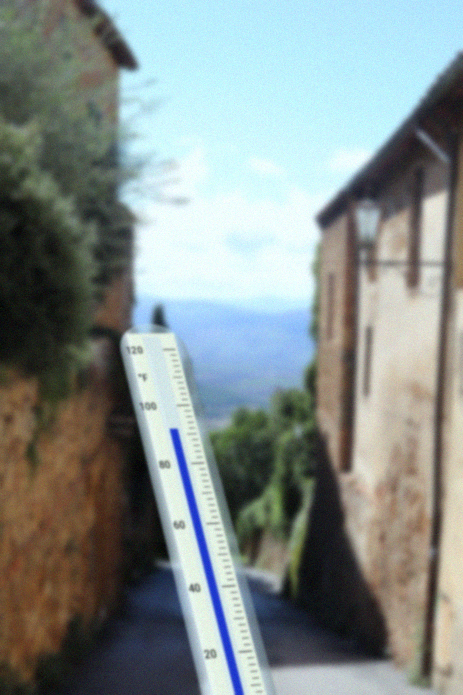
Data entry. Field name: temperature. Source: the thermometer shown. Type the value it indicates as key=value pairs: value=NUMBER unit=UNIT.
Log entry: value=92 unit=°F
